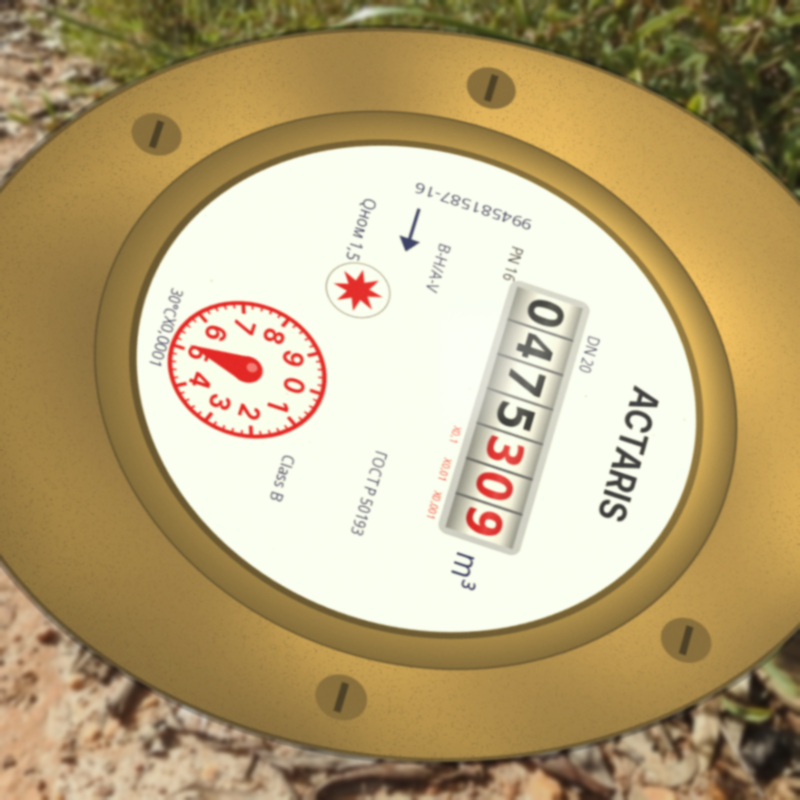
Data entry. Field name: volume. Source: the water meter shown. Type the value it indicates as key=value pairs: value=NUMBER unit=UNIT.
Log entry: value=475.3095 unit=m³
